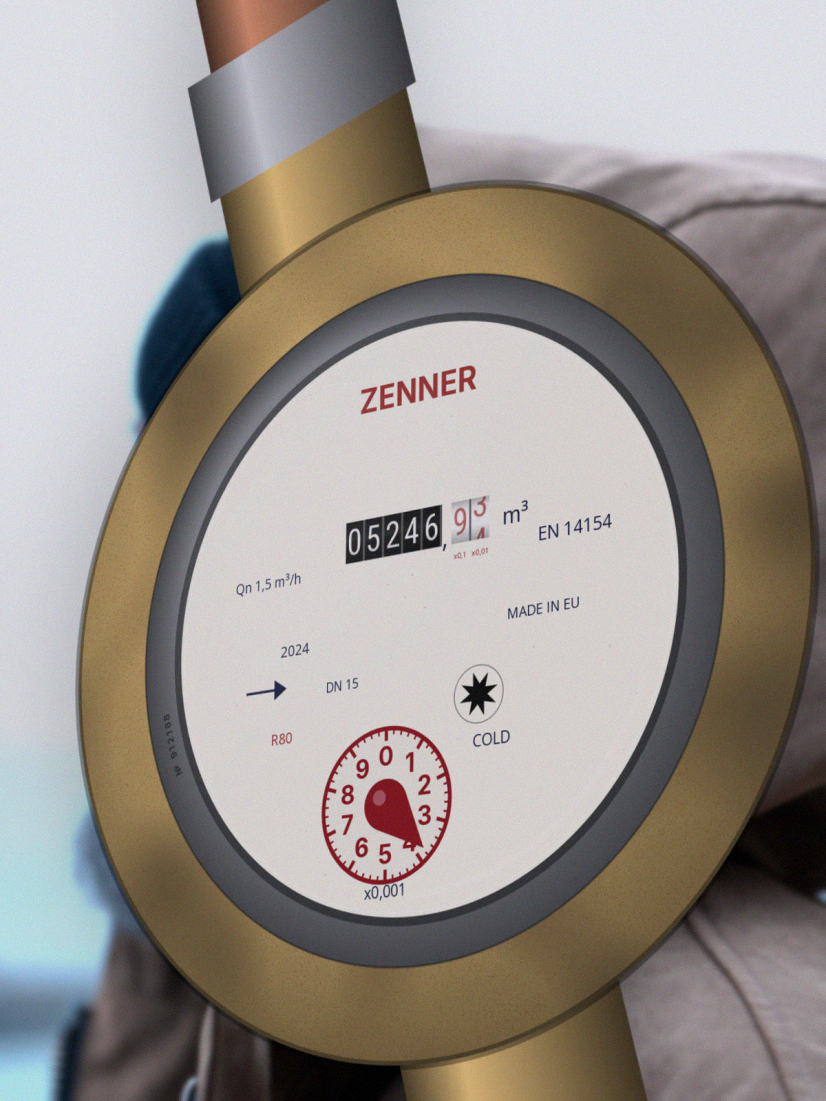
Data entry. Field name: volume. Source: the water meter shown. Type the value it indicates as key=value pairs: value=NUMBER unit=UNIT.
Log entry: value=5246.933 unit=m³
